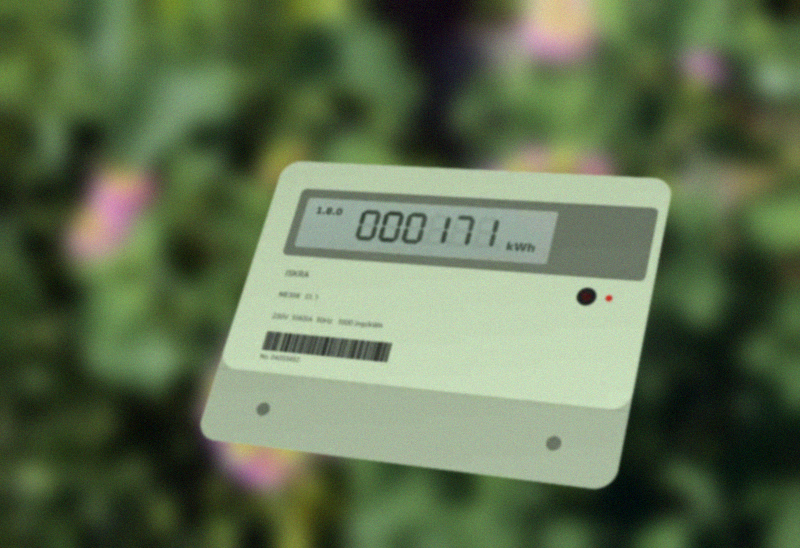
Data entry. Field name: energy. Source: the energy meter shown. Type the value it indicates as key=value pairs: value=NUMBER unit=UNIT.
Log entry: value=171 unit=kWh
